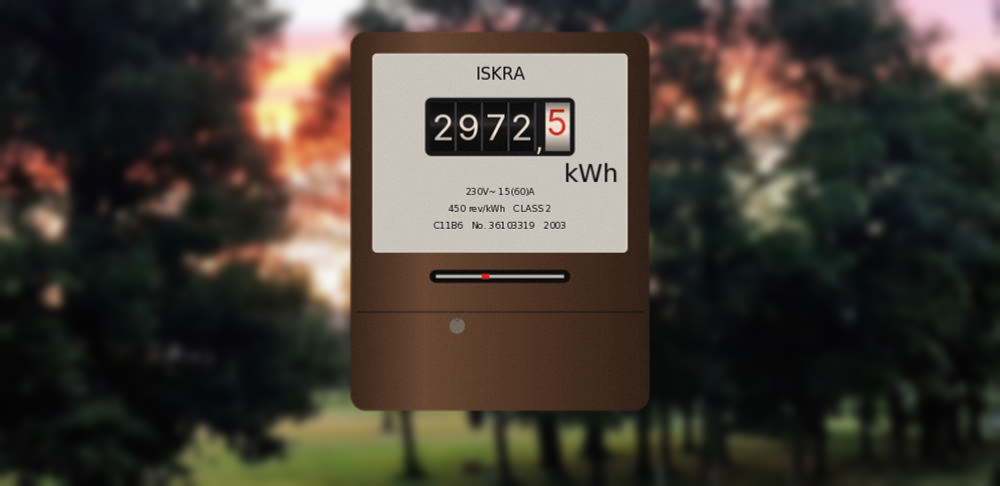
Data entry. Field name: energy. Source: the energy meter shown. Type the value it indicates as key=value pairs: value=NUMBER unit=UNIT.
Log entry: value=2972.5 unit=kWh
